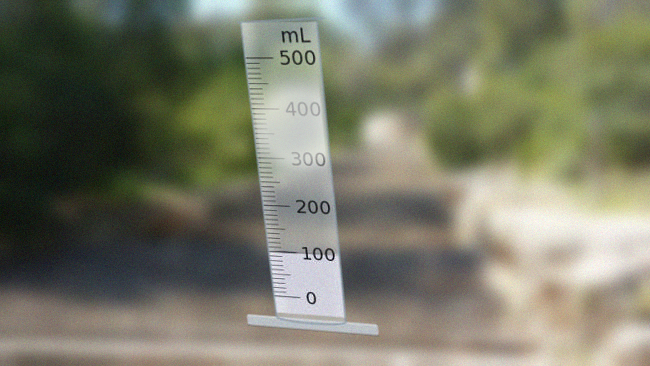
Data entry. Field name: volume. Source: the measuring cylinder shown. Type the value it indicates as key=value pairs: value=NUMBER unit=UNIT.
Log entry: value=100 unit=mL
